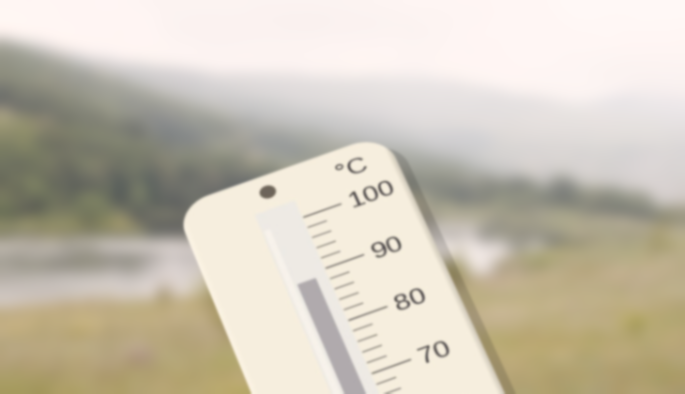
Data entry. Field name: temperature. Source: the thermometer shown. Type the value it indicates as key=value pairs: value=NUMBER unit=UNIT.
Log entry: value=89 unit=°C
